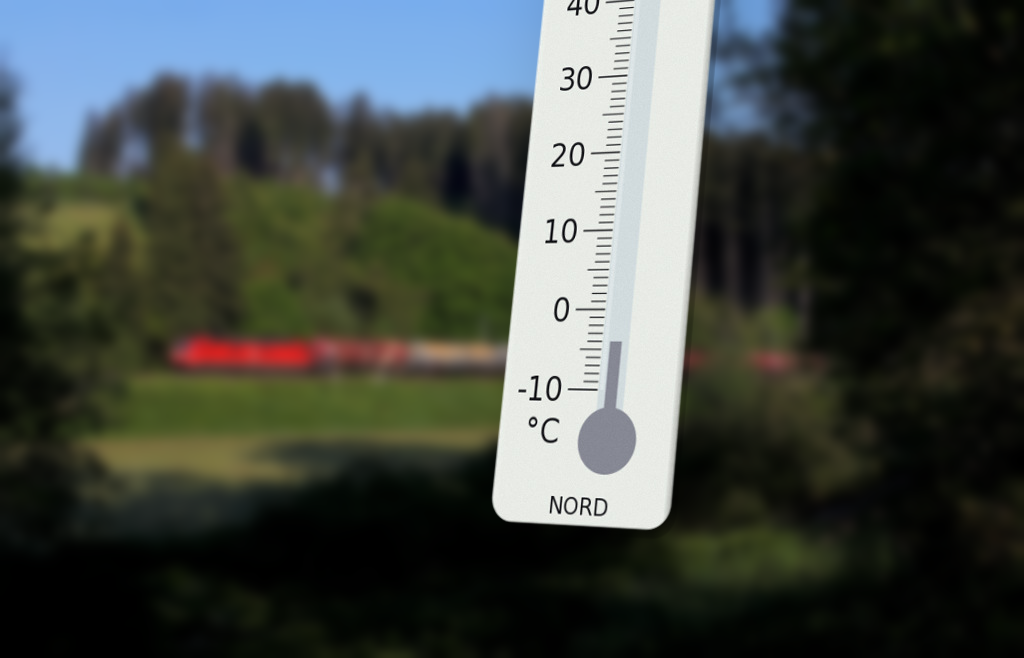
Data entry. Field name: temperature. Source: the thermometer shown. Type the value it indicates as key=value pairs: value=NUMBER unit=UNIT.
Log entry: value=-4 unit=°C
